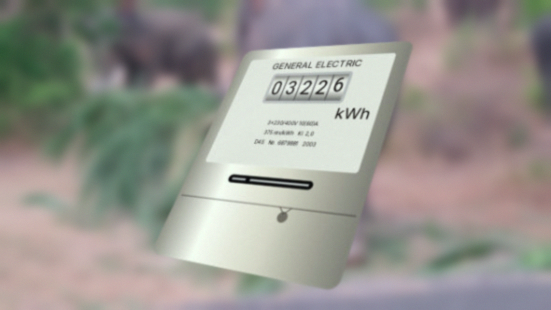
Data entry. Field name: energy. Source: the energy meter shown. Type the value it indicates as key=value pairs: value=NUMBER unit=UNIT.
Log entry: value=3226 unit=kWh
